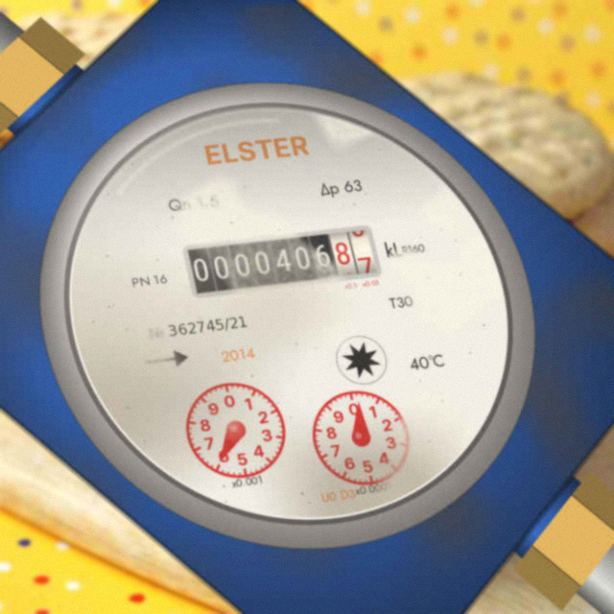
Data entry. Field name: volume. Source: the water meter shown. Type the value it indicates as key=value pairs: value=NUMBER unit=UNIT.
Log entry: value=406.8660 unit=kL
